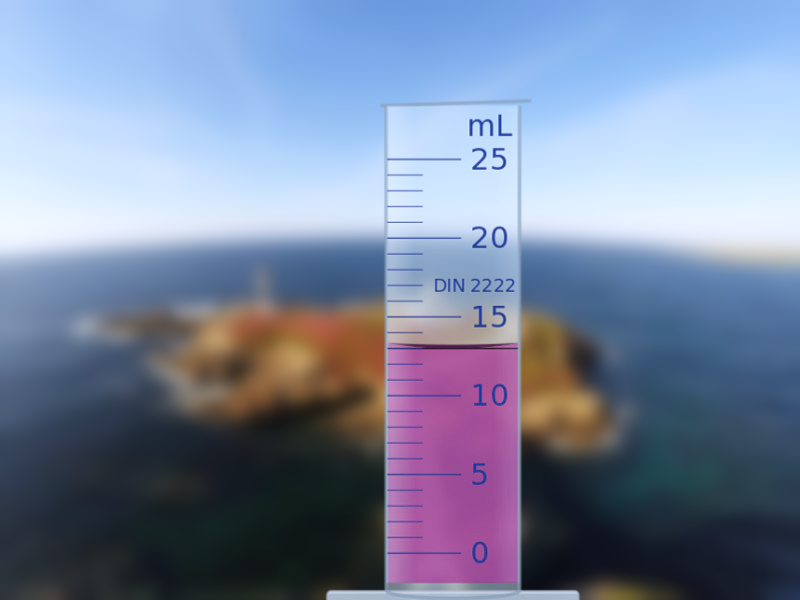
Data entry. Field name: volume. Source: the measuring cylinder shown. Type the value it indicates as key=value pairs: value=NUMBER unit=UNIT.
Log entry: value=13 unit=mL
